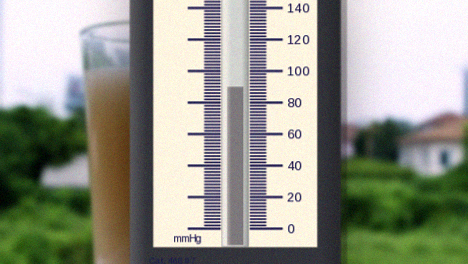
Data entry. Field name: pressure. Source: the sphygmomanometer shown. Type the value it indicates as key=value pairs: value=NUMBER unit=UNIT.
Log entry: value=90 unit=mmHg
